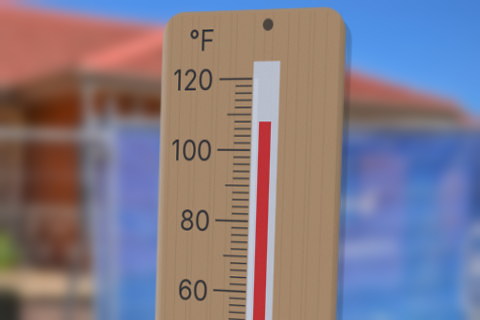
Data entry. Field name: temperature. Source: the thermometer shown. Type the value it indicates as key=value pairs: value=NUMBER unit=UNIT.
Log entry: value=108 unit=°F
